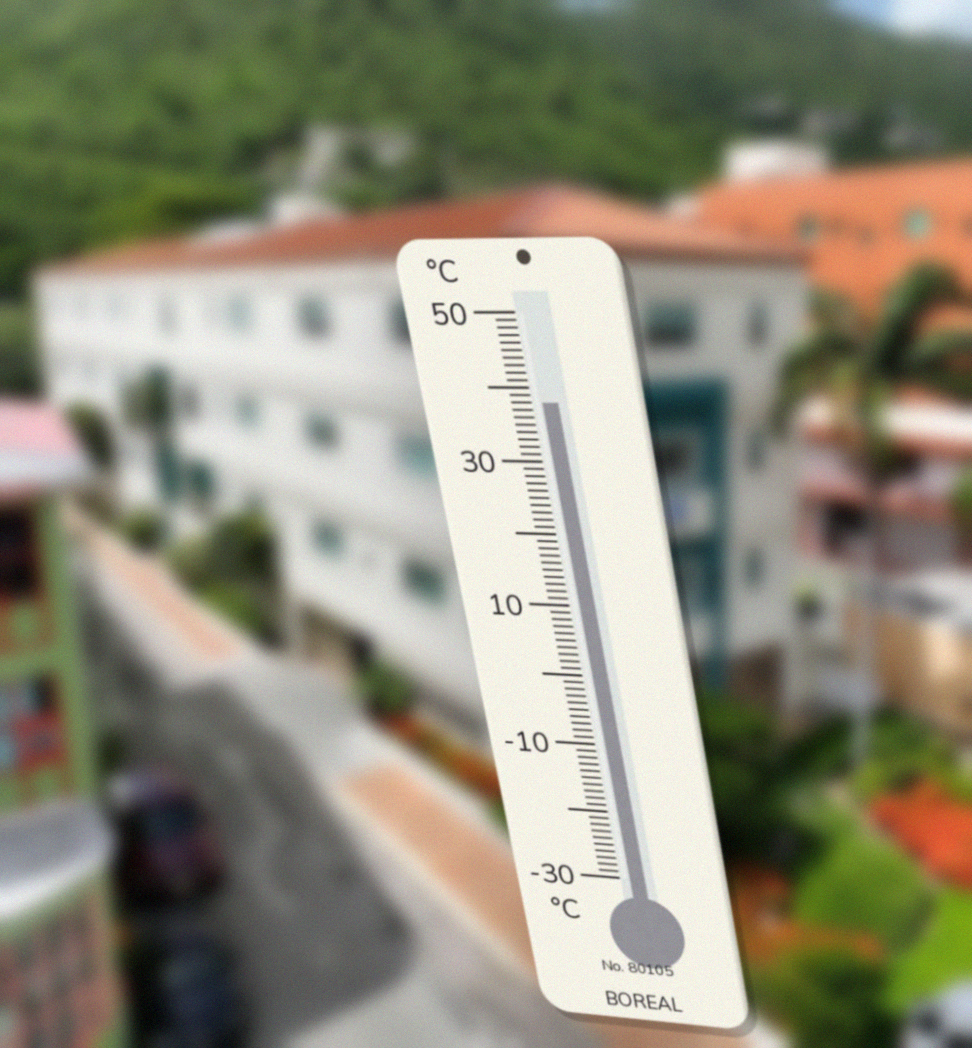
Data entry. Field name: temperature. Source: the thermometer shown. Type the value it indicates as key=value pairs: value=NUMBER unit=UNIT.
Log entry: value=38 unit=°C
